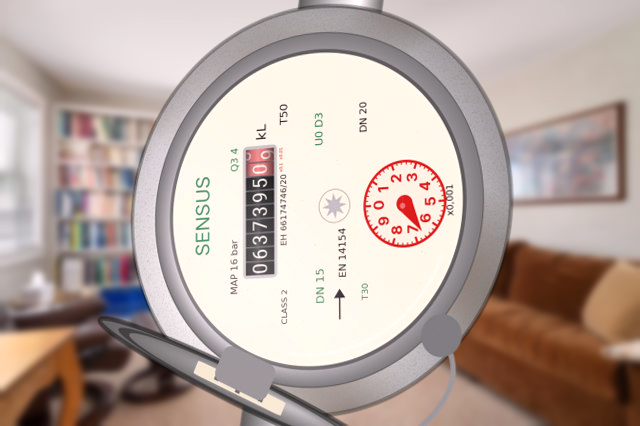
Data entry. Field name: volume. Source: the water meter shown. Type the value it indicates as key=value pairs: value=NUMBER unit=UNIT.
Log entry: value=637395.086 unit=kL
